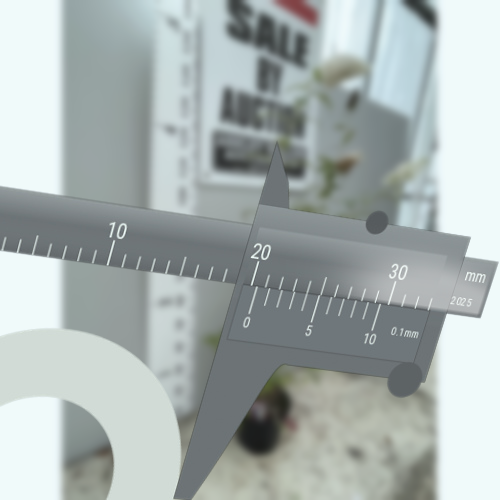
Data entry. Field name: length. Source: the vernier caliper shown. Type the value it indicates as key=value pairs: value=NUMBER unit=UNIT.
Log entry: value=20.4 unit=mm
